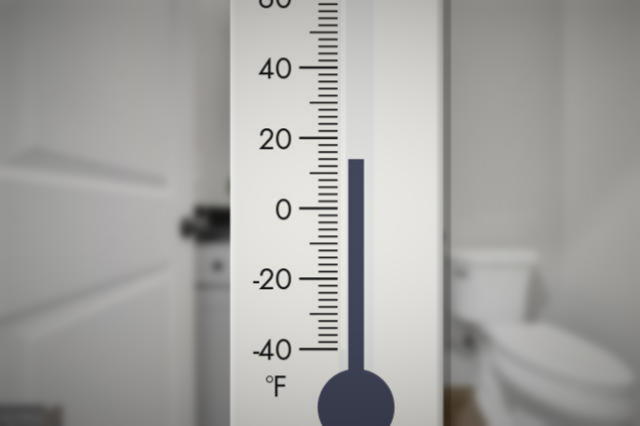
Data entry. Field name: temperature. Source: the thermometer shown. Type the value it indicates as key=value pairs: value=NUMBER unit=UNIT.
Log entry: value=14 unit=°F
